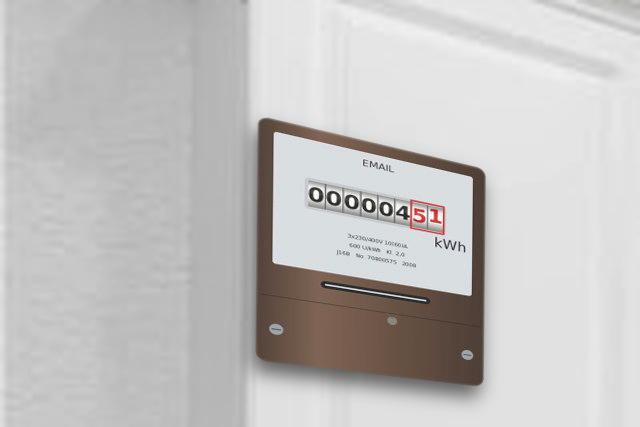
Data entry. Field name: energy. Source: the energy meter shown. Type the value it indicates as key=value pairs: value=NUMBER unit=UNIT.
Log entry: value=4.51 unit=kWh
